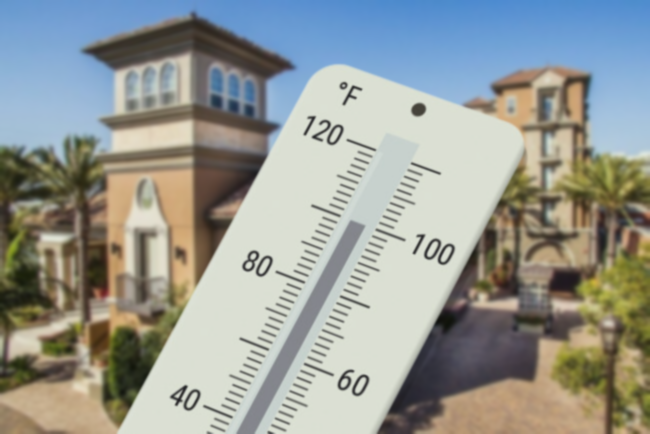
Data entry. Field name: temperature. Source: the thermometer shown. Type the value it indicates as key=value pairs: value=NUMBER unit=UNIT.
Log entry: value=100 unit=°F
